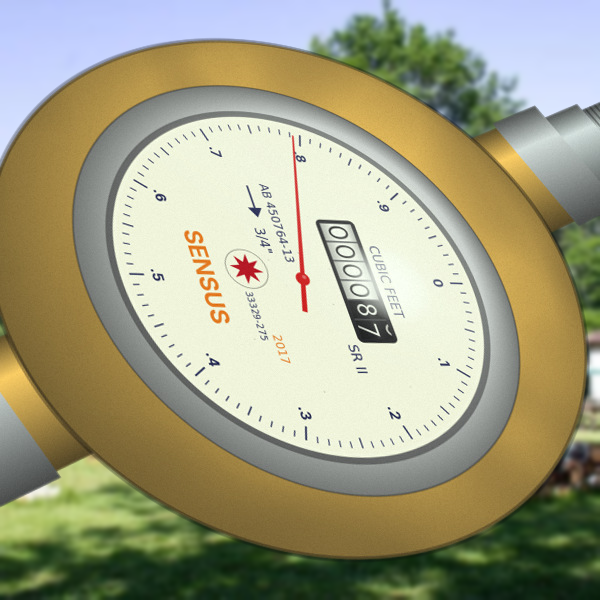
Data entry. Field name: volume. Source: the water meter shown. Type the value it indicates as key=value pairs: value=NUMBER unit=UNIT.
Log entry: value=86.79 unit=ft³
